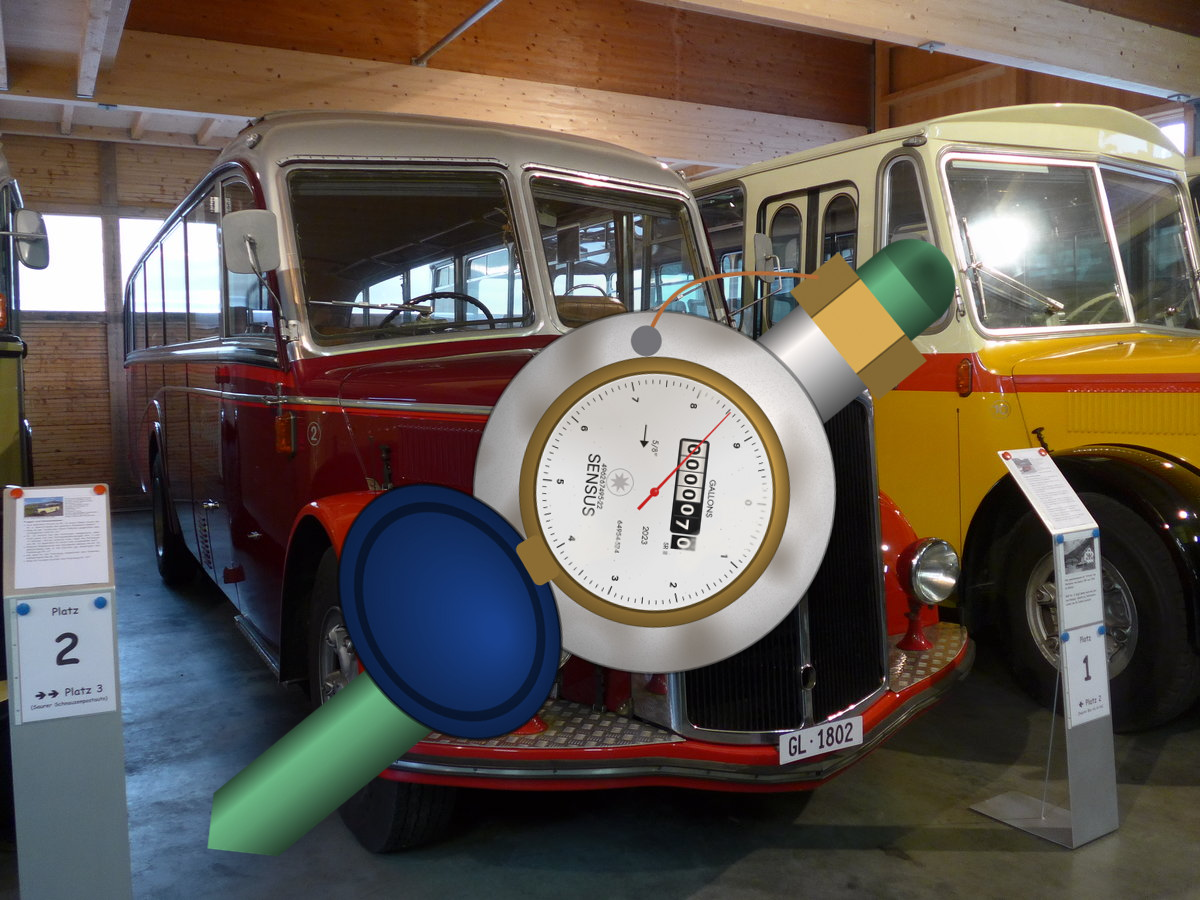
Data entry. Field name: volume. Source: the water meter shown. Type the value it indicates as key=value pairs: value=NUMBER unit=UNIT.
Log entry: value=68.5 unit=gal
